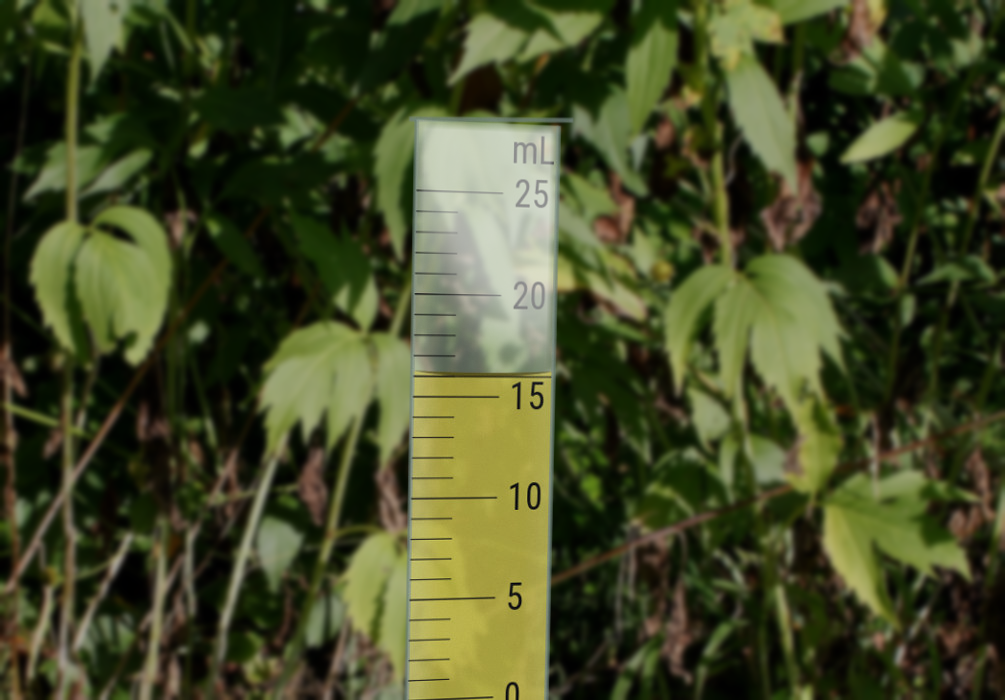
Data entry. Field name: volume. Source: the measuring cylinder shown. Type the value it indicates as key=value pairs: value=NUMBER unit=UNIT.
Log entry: value=16 unit=mL
